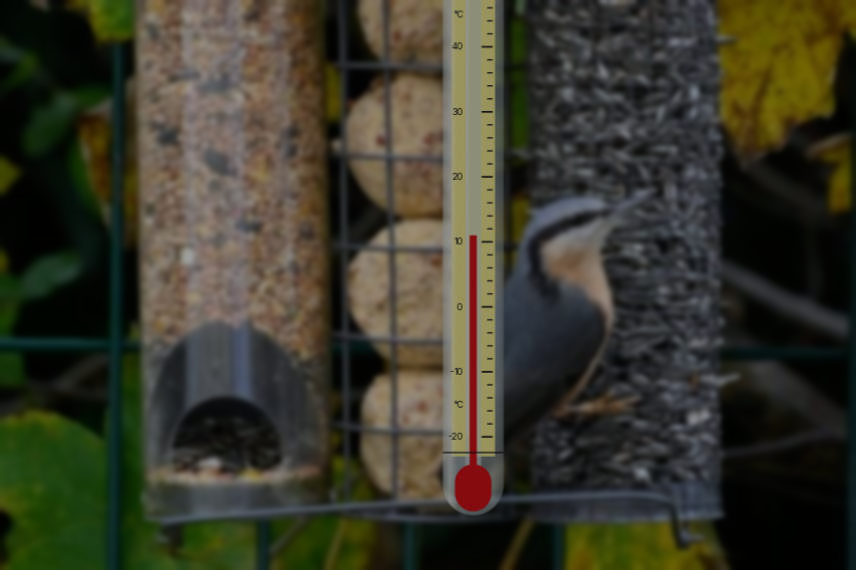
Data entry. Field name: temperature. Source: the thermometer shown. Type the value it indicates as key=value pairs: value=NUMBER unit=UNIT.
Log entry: value=11 unit=°C
